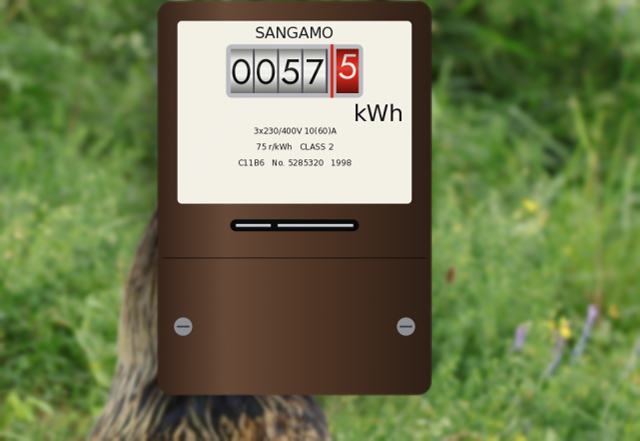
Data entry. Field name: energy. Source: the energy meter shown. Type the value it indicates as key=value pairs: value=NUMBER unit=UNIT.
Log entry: value=57.5 unit=kWh
